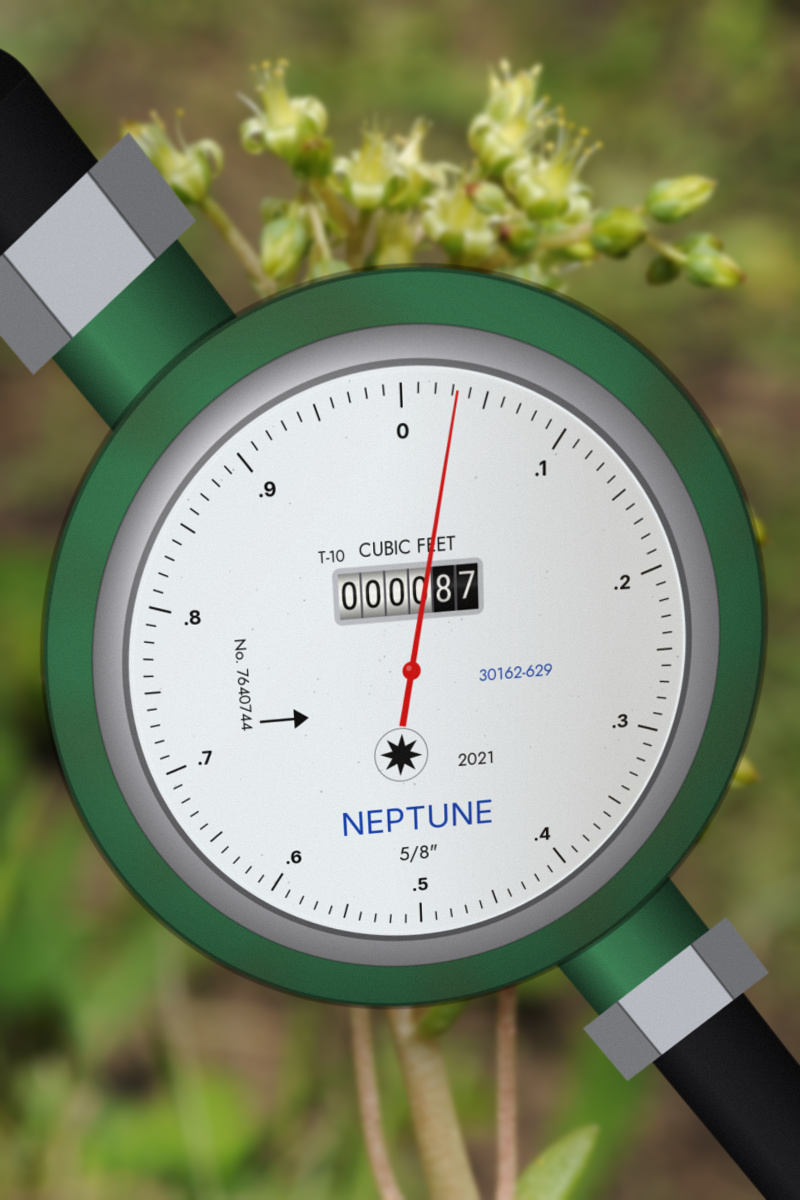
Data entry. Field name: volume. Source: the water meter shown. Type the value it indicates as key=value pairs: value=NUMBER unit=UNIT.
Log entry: value=87.03 unit=ft³
